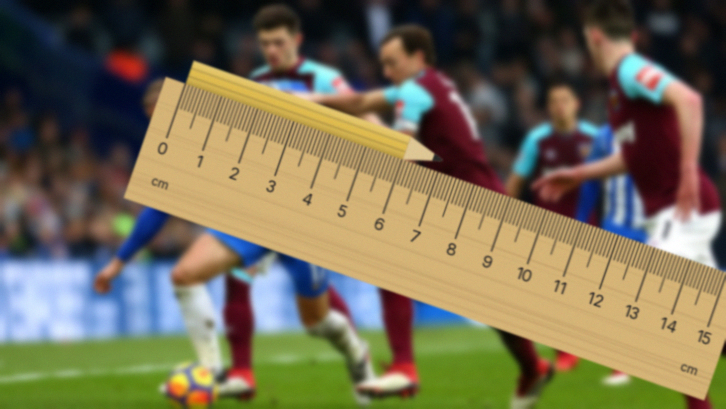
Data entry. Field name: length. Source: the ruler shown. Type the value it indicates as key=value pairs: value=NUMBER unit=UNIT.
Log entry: value=7 unit=cm
